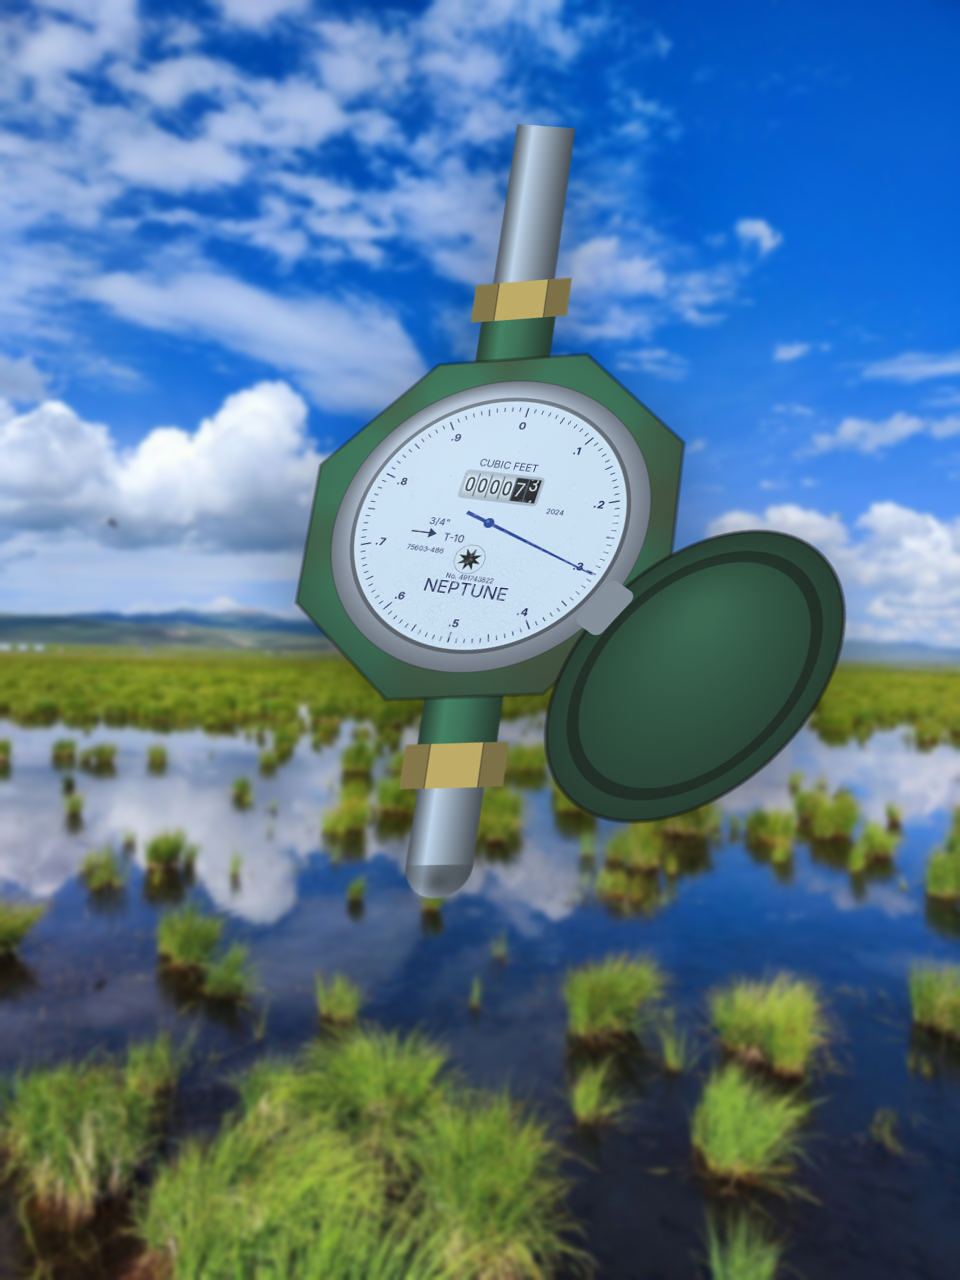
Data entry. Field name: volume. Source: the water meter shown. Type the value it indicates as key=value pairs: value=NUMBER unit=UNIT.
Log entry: value=73.30 unit=ft³
